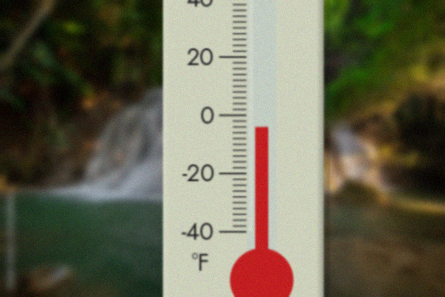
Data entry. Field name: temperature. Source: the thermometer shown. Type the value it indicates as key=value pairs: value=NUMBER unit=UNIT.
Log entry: value=-4 unit=°F
